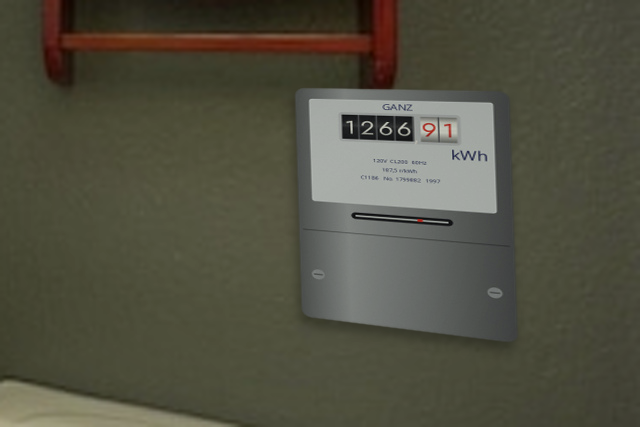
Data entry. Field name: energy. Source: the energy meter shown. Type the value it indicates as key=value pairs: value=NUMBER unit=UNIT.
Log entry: value=1266.91 unit=kWh
